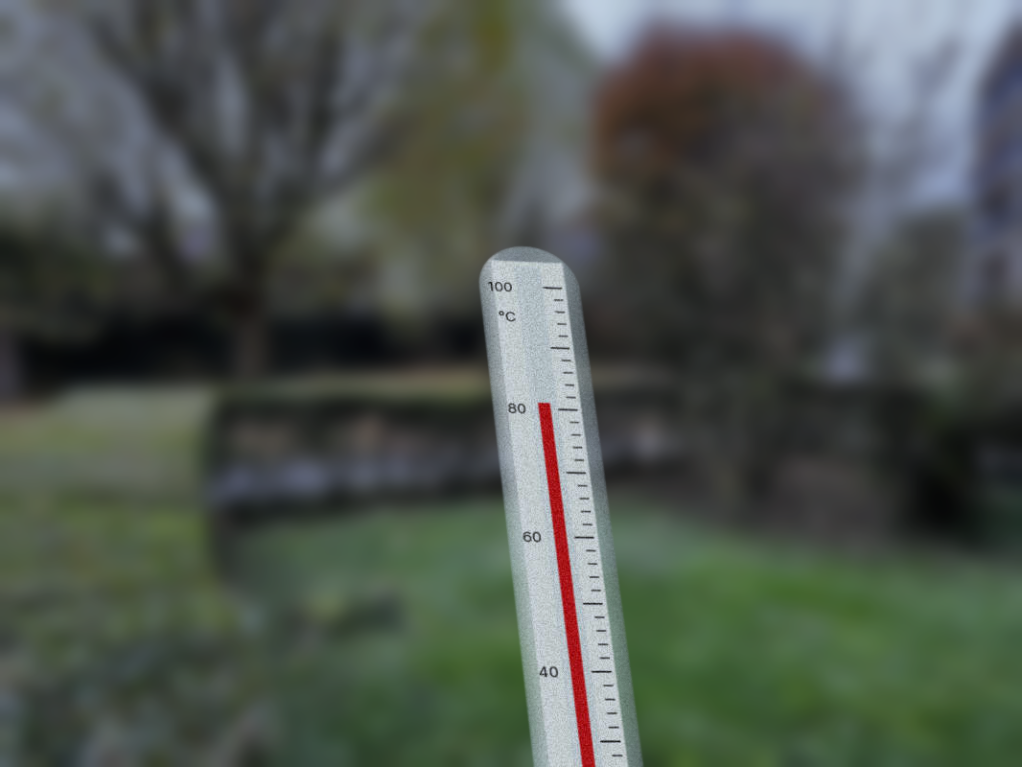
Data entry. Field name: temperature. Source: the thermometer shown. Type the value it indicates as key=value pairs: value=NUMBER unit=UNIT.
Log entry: value=81 unit=°C
